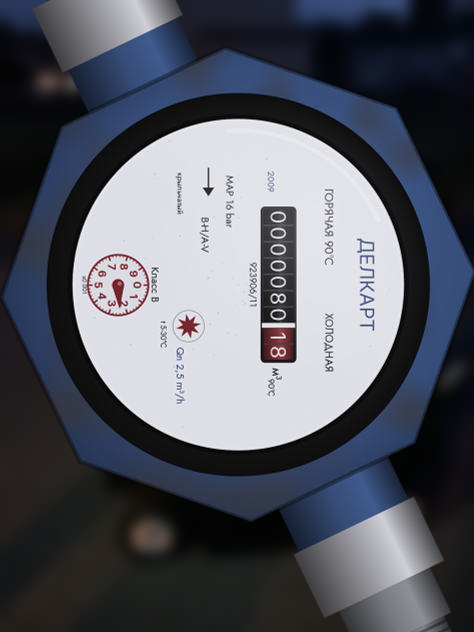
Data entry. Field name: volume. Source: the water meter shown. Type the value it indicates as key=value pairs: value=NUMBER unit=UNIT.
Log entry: value=80.182 unit=m³
